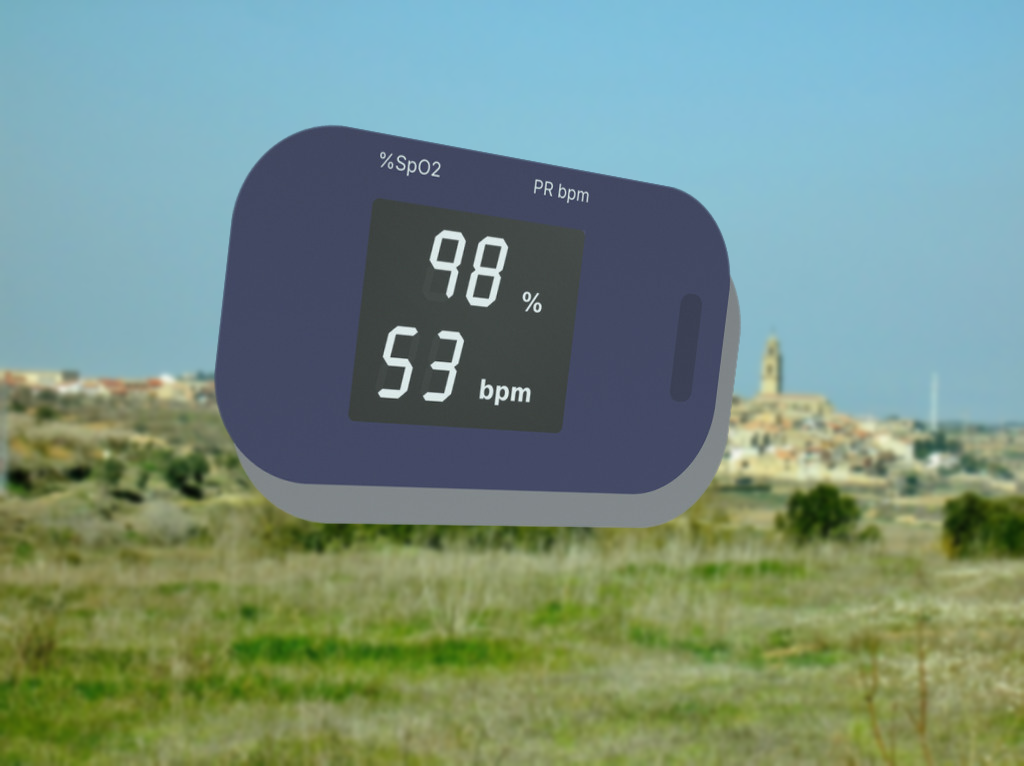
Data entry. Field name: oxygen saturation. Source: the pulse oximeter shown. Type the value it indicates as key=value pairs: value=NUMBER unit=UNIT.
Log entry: value=98 unit=%
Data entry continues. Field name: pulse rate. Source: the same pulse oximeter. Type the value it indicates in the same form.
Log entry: value=53 unit=bpm
